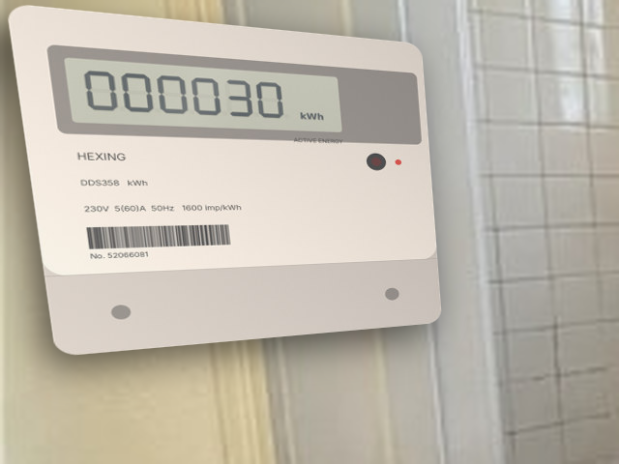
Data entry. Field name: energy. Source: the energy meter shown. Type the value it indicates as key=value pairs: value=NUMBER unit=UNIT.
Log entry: value=30 unit=kWh
